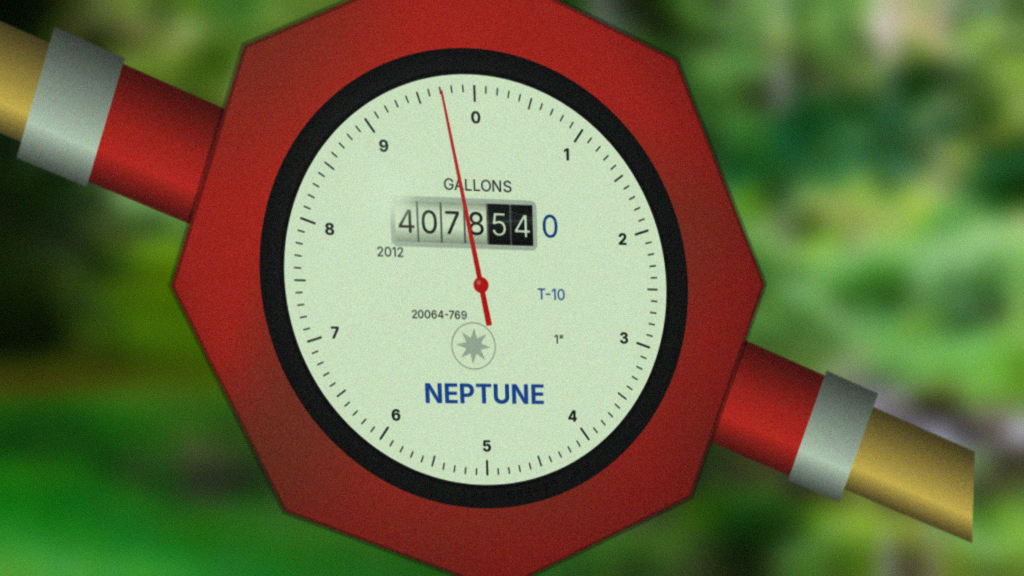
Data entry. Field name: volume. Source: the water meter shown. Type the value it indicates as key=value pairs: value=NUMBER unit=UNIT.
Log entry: value=4078539.7 unit=gal
